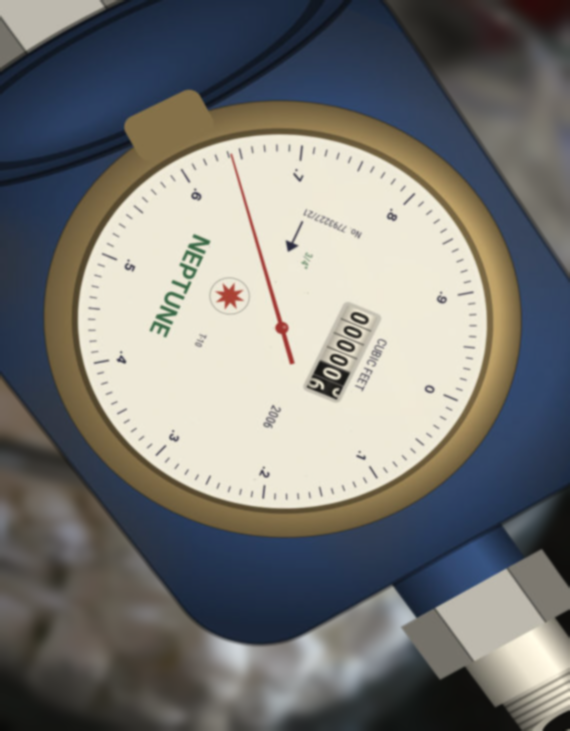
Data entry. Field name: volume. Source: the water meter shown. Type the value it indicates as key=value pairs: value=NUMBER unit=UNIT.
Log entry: value=5.64 unit=ft³
